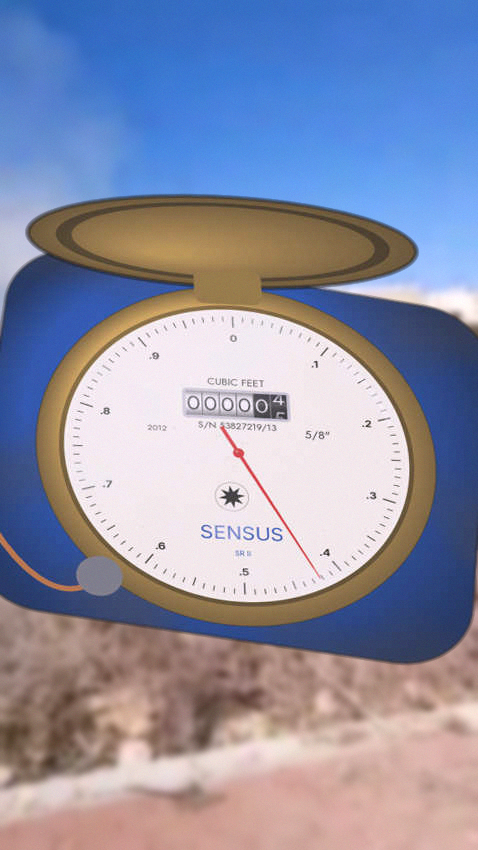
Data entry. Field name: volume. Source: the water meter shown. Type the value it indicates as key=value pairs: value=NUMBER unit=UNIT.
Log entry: value=4.42 unit=ft³
